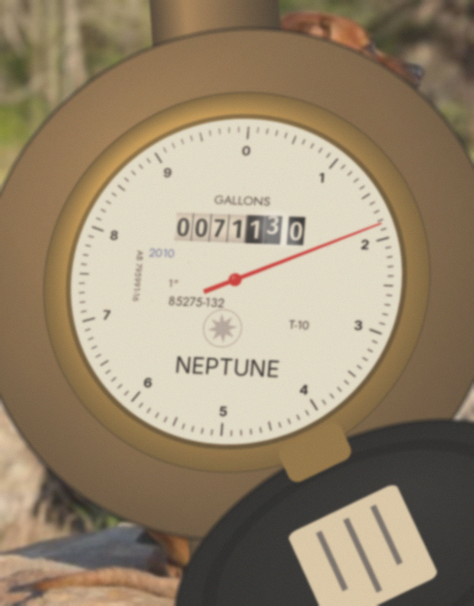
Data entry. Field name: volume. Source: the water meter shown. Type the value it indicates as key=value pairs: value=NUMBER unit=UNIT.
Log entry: value=71131.8 unit=gal
